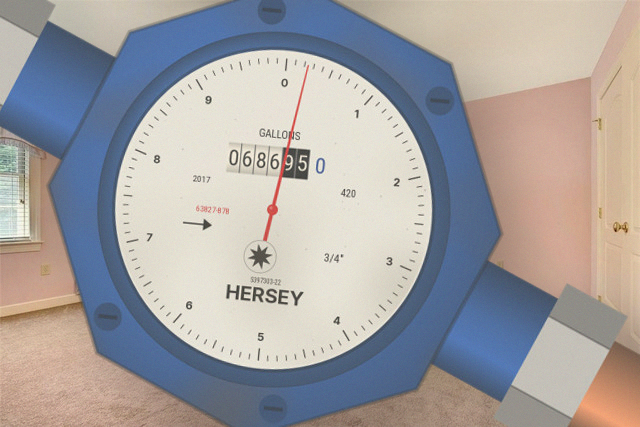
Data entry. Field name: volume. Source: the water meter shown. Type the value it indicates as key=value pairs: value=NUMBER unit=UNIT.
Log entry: value=686950.2 unit=gal
